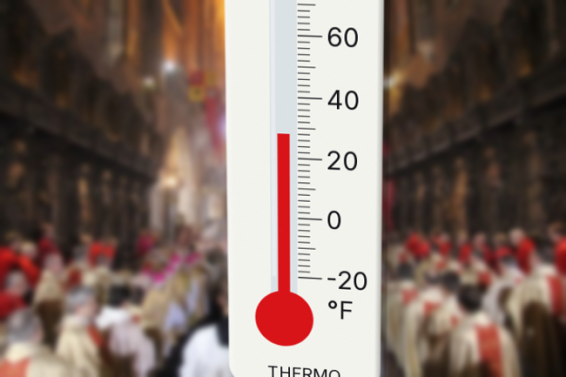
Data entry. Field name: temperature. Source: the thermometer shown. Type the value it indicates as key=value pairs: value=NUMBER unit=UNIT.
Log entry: value=28 unit=°F
